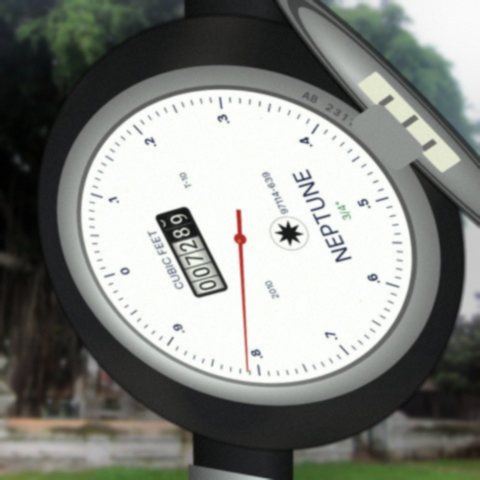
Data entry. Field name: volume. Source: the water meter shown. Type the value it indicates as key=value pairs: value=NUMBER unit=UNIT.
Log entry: value=7288.81 unit=ft³
